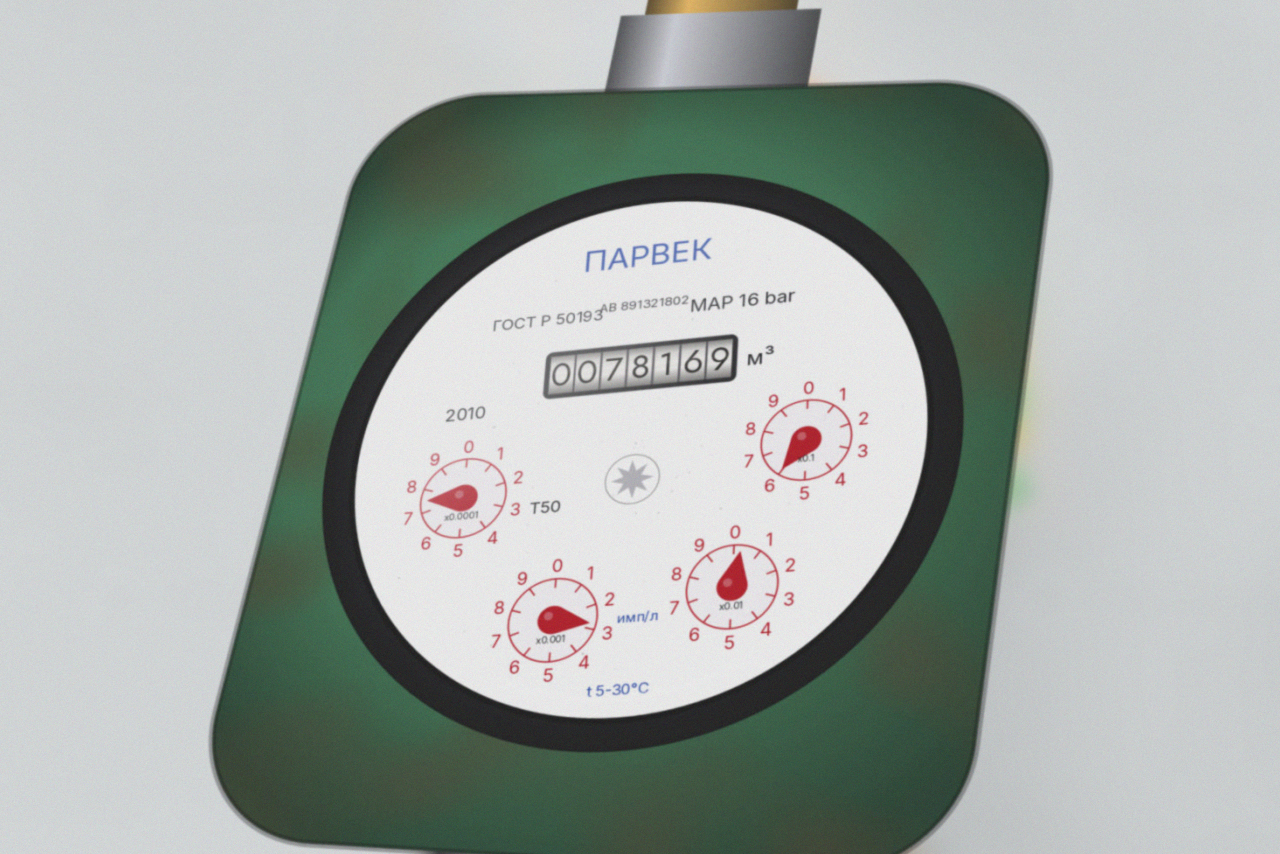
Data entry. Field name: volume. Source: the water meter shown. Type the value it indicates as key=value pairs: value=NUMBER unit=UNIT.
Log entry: value=78169.6027 unit=m³
